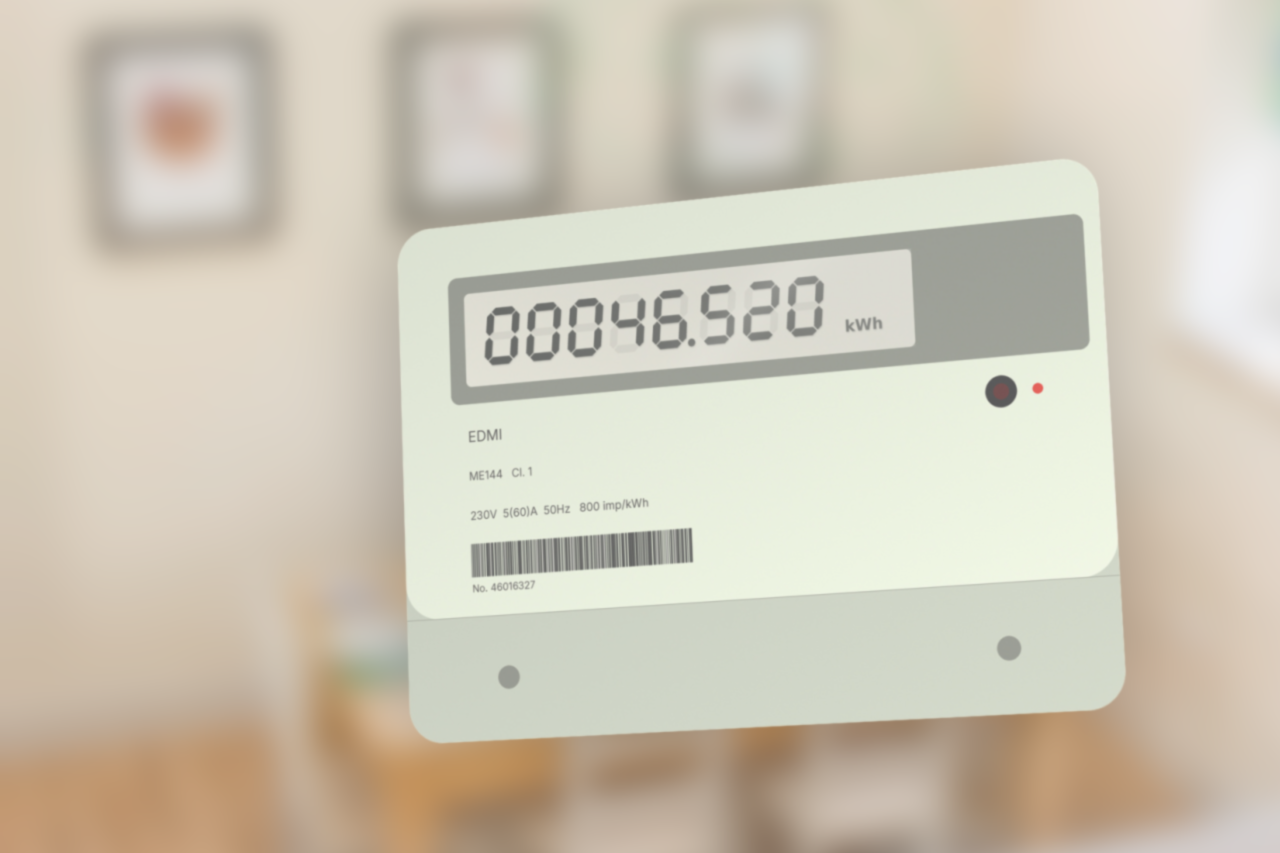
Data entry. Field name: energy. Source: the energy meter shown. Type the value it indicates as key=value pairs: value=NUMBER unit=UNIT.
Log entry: value=46.520 unit=kWh
